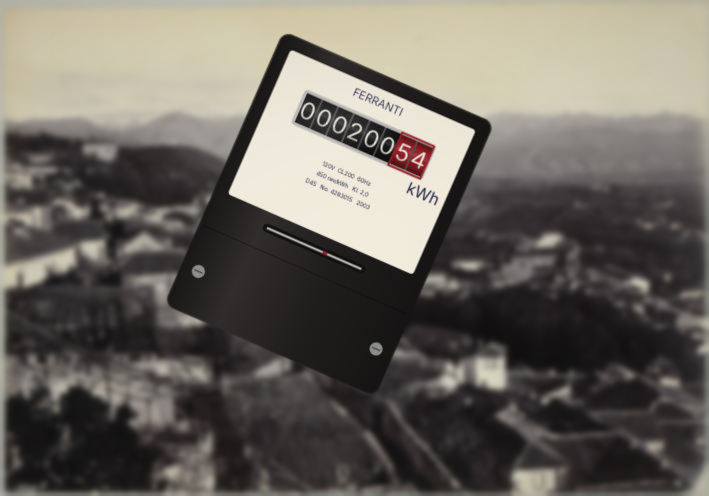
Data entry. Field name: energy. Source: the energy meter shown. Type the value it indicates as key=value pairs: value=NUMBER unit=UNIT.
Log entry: value=200.54 unit=kWh
